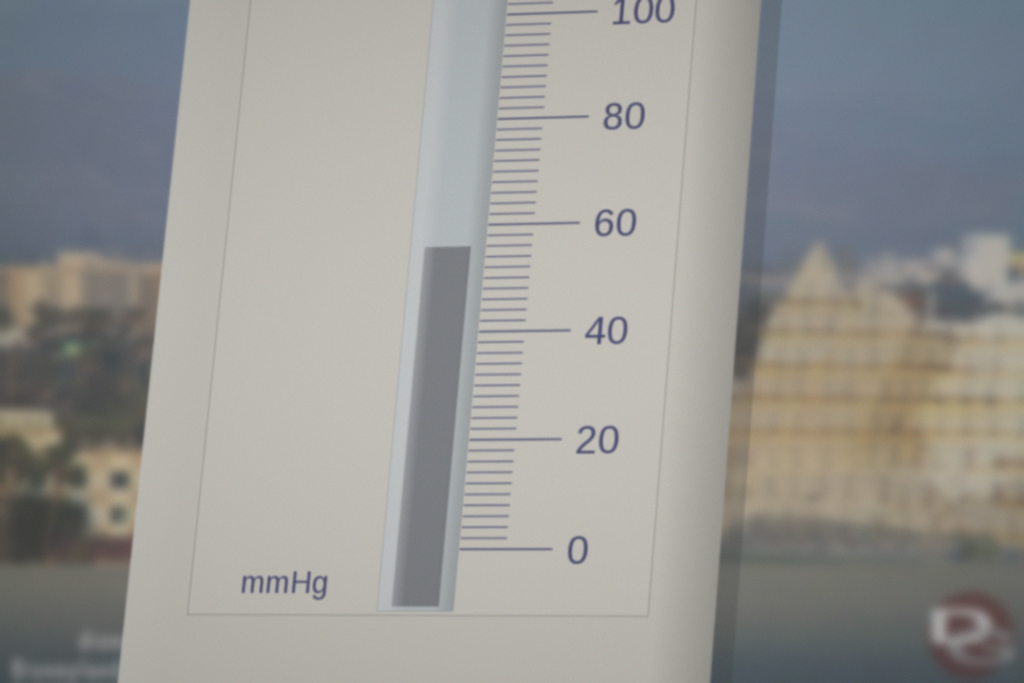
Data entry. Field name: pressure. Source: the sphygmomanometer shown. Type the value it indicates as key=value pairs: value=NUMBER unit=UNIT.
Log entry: value=56 unit=mmHg
